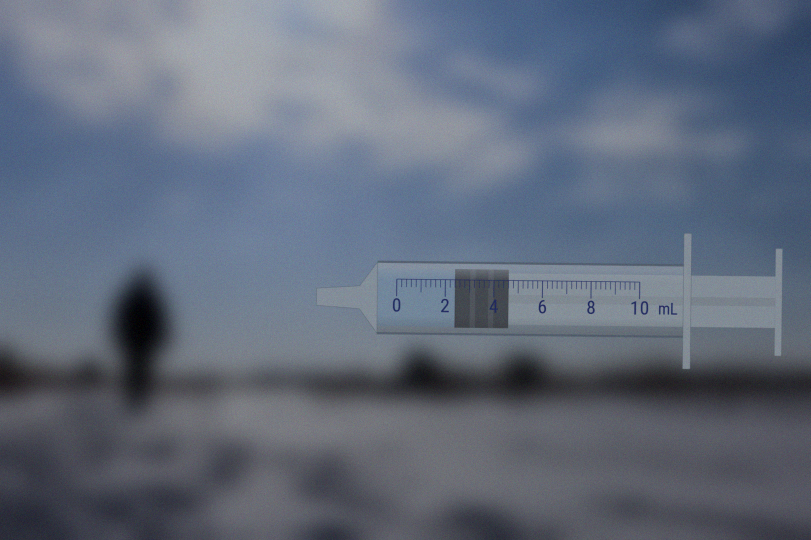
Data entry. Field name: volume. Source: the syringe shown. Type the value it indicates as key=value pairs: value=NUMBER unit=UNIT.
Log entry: value=2.4 unit=mL
